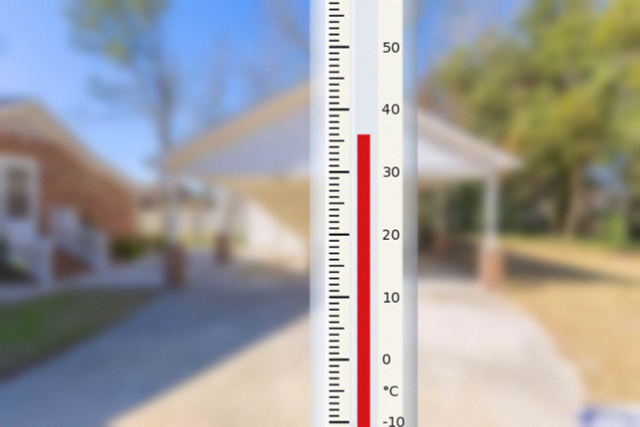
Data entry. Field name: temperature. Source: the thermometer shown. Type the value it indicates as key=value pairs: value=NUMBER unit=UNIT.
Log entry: value=36 unit=°C
